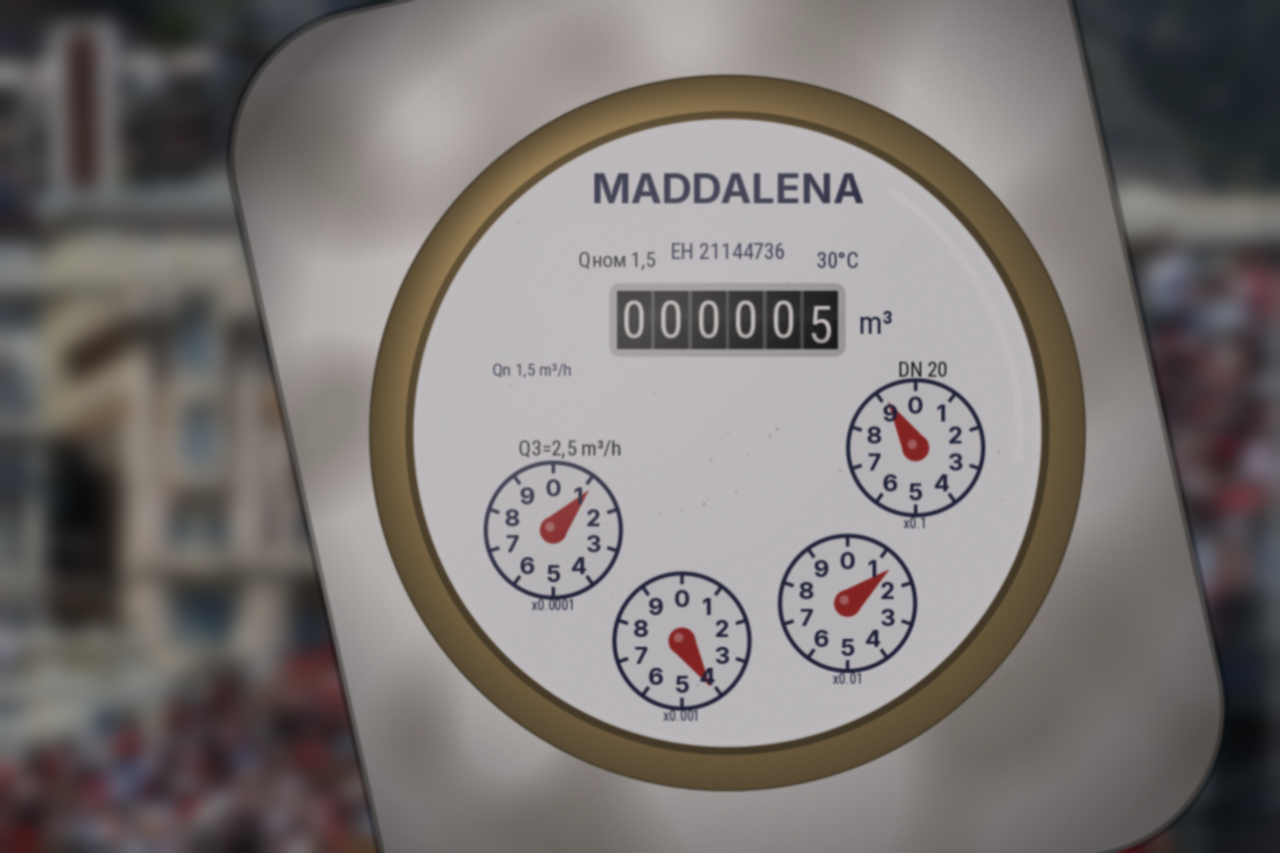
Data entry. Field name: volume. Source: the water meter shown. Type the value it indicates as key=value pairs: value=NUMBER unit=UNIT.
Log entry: value=4.9141 unit=m³
